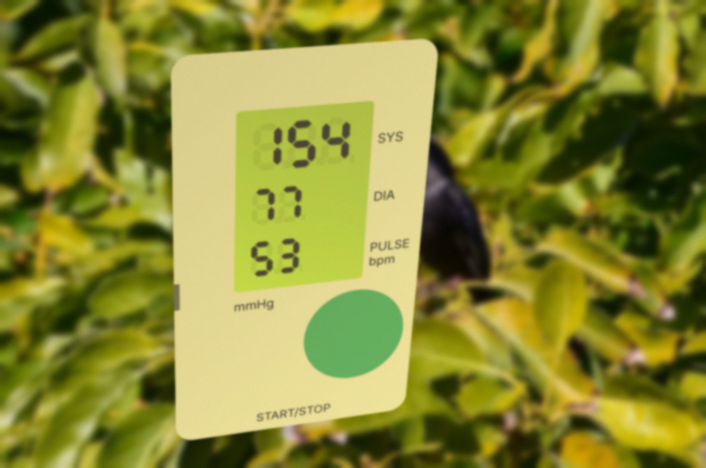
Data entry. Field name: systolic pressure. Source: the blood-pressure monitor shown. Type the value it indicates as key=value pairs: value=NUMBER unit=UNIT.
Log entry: value=154 unit=mmHg
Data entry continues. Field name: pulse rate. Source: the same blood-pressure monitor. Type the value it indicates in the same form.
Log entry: value=53 unit=bpm
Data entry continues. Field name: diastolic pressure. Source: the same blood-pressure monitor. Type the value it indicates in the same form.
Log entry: value=77 unit=mmHg
